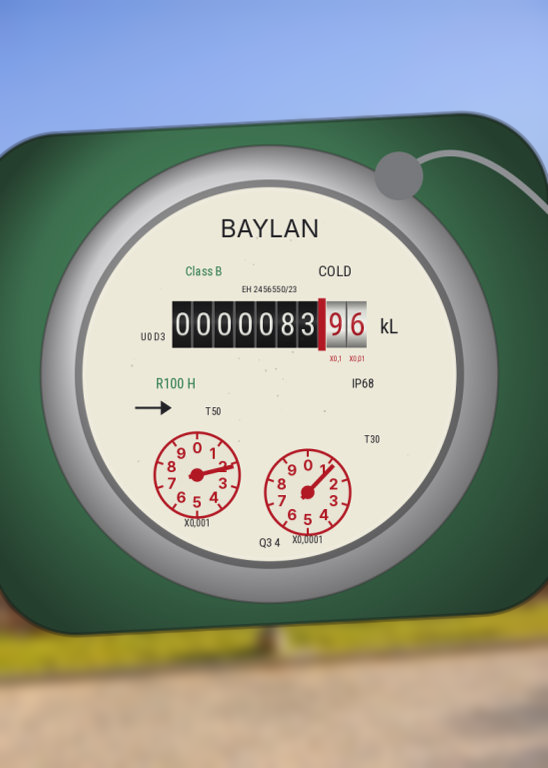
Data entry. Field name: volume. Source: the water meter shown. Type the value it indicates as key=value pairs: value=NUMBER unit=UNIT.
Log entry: value=83.9621 unit=kL
